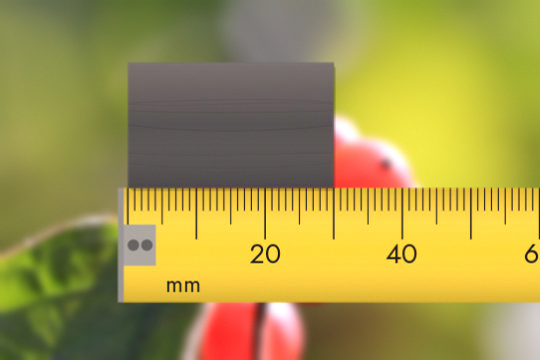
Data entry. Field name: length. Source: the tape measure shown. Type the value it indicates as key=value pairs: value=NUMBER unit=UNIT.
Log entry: value=30 unit=mm
